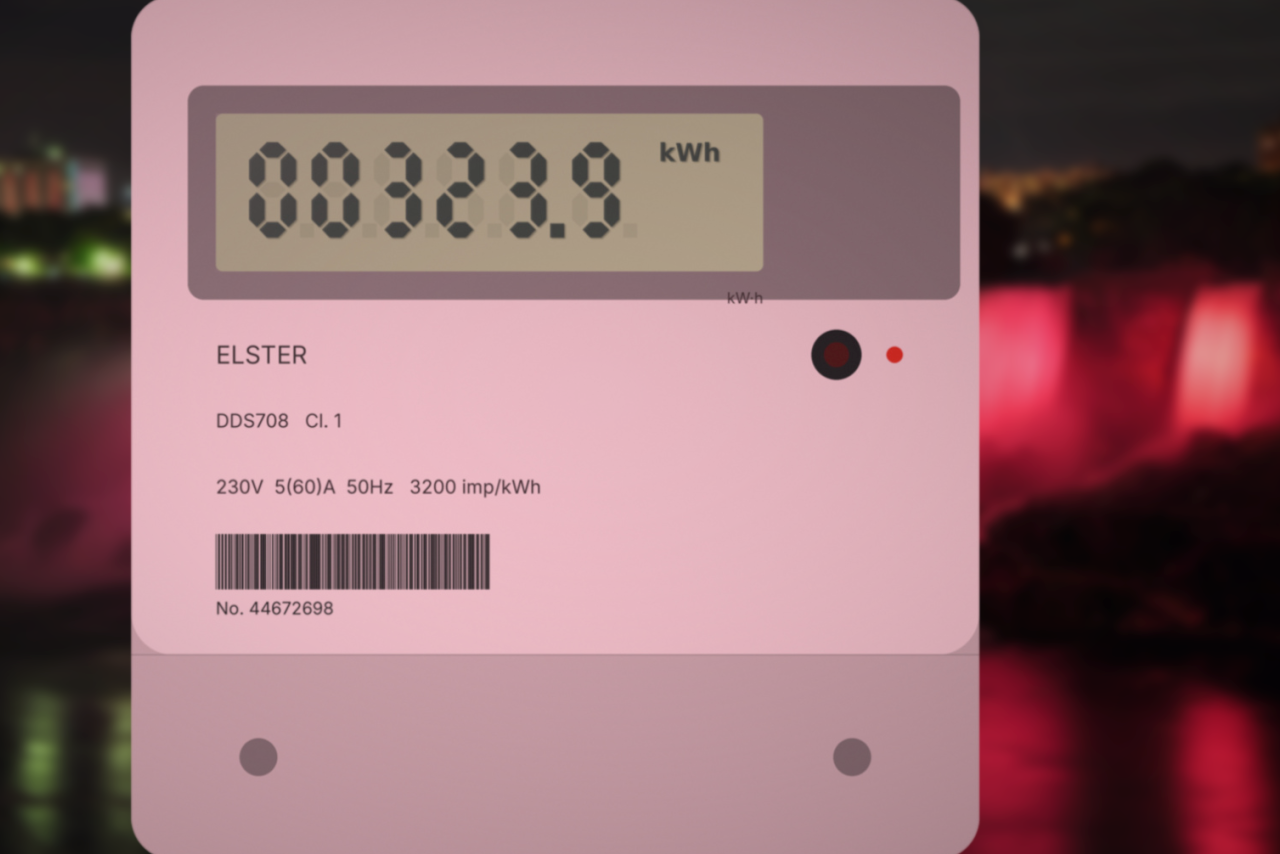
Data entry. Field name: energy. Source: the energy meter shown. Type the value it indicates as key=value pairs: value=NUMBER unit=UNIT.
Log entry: value=323.9 unit=kWh
